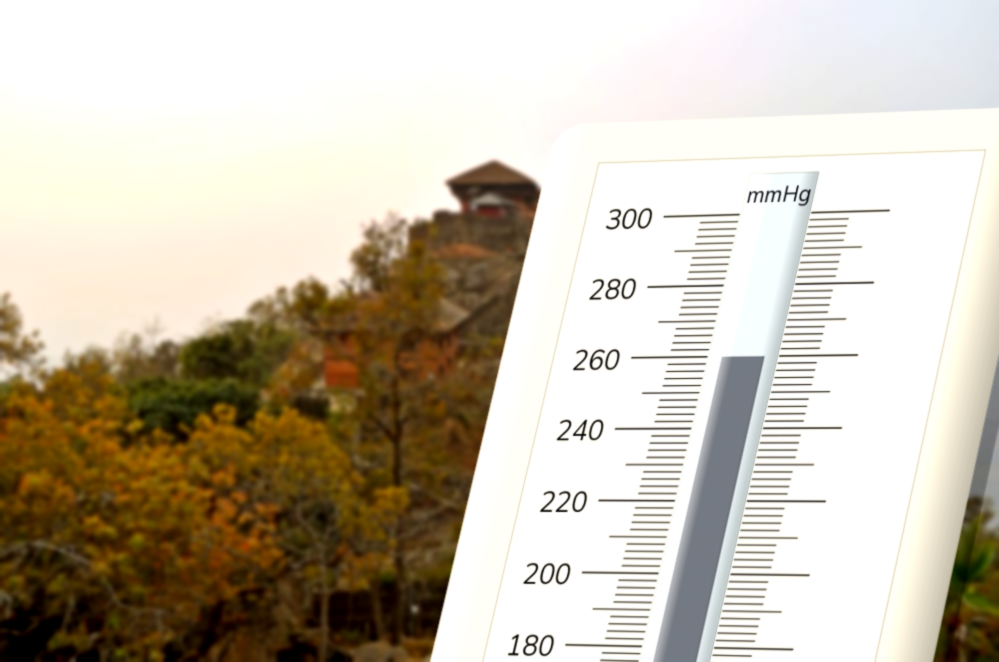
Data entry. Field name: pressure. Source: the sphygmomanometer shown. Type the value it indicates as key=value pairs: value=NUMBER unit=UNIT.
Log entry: value=260 unit=mmHg
